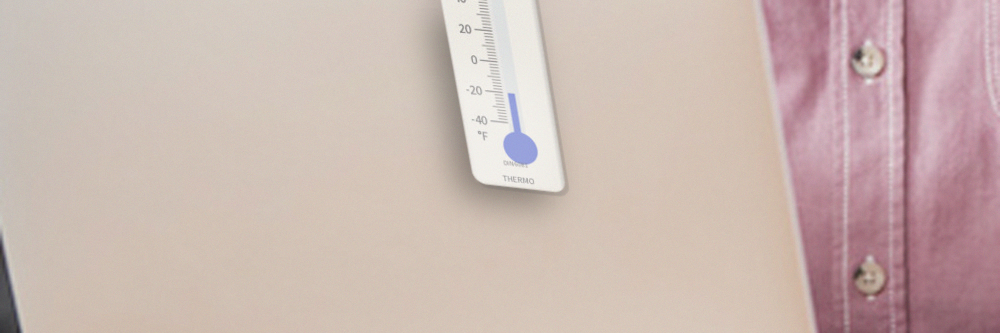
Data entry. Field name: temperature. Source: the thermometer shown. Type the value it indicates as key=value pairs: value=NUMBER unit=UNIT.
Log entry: value=-20 unit=°F
